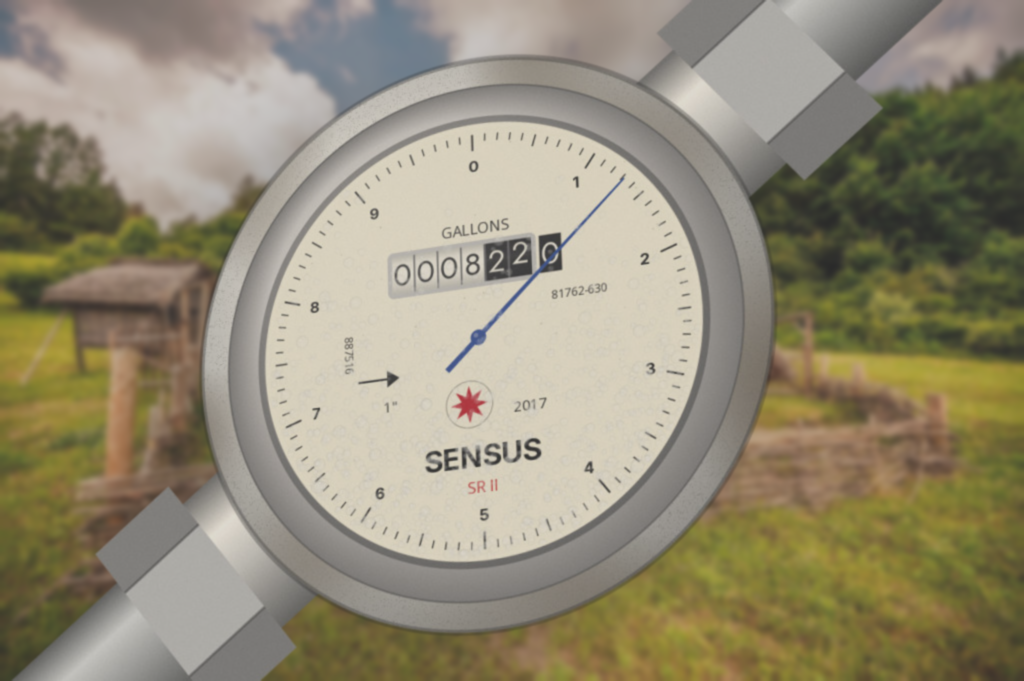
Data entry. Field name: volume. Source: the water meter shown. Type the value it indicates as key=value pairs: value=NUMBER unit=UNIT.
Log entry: value=8221.3 unit=gal
